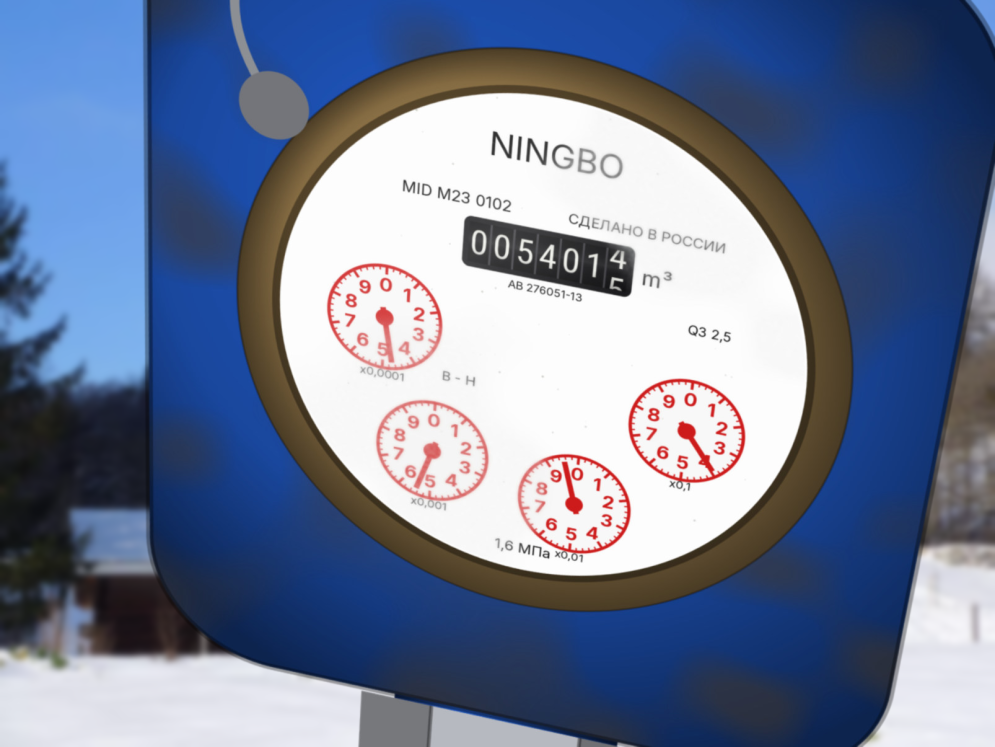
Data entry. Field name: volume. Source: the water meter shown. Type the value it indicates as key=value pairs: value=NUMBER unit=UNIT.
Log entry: value=54014.3954 unit=m³
